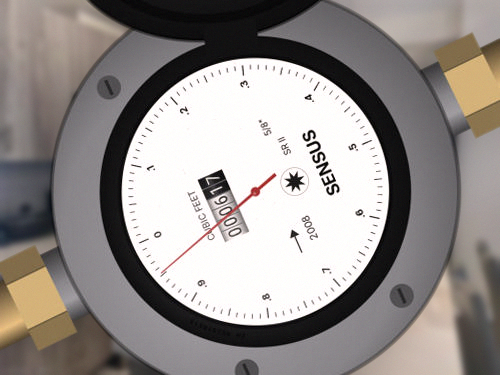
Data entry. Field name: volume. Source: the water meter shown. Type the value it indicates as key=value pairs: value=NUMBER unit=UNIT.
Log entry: value=616.95 unit=ft³
